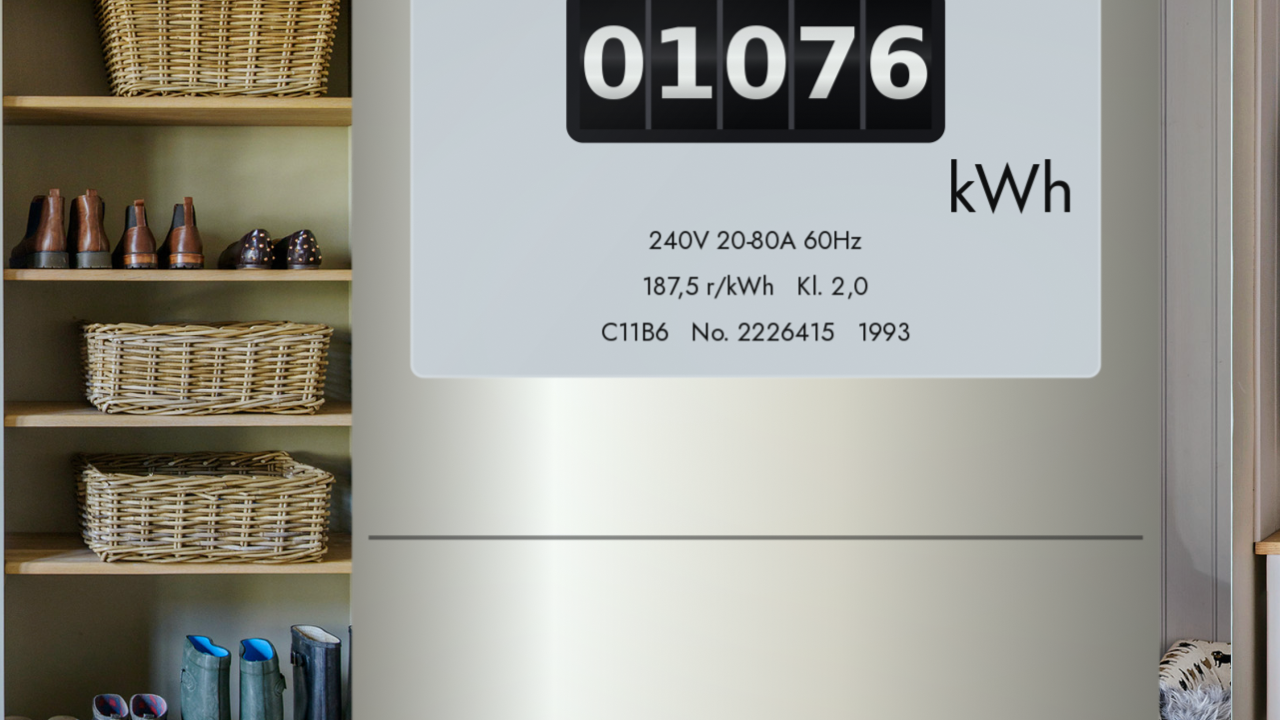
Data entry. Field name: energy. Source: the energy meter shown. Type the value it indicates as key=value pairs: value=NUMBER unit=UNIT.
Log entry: value=1076 unit=kWh
